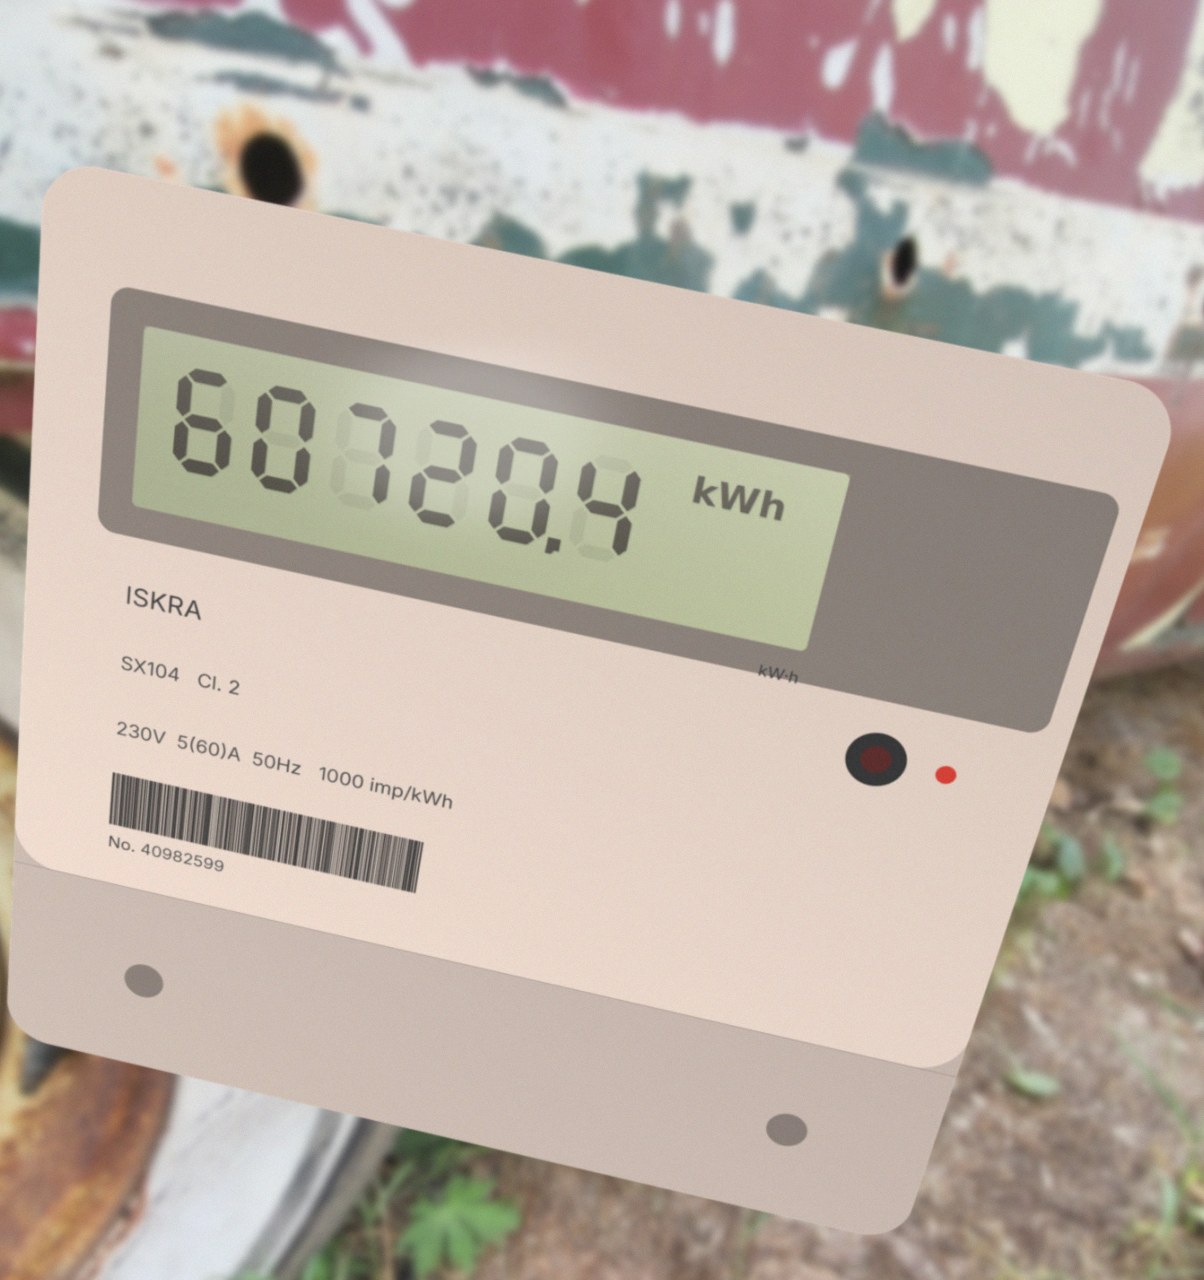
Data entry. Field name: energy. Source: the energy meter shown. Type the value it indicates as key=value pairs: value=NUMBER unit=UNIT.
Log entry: value=60720.4 unit=kWh
